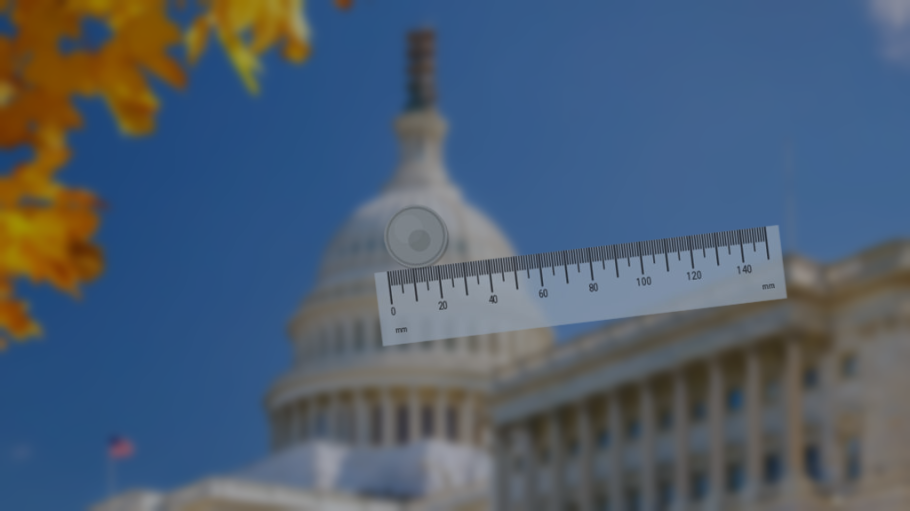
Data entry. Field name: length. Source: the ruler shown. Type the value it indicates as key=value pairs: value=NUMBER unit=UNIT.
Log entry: value=25 unit=mm
